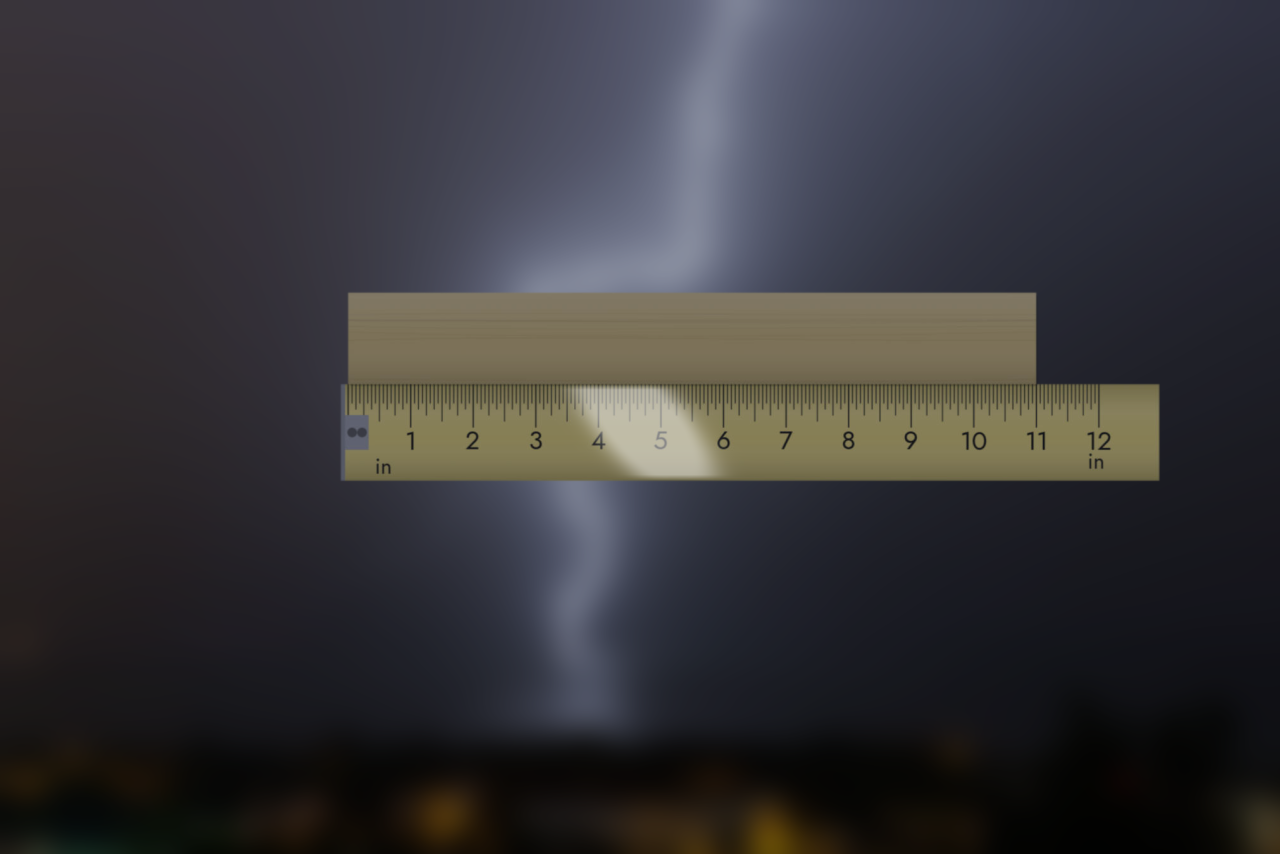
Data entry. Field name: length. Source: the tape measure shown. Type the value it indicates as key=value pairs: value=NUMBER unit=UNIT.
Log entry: value=11 unit=in
